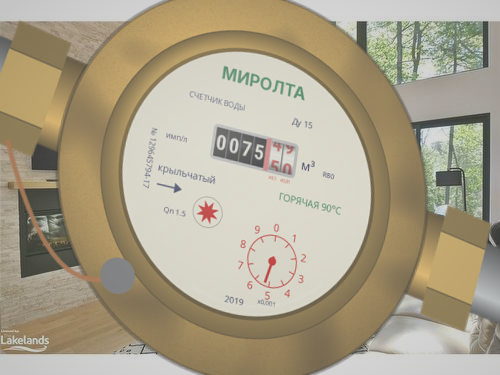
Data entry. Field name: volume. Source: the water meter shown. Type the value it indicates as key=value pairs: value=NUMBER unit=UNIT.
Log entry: value=75.495 unit=m³
